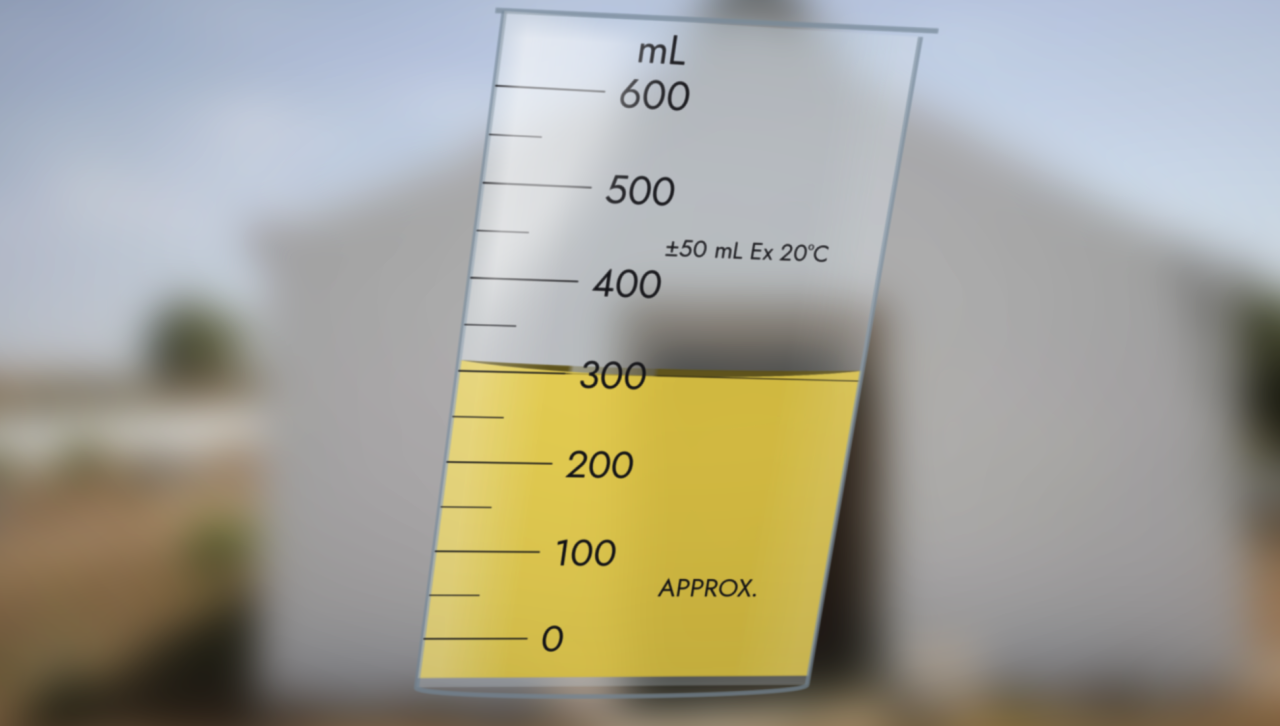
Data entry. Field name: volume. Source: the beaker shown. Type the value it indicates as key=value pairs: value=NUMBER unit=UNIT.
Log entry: value=300 unit=mL
